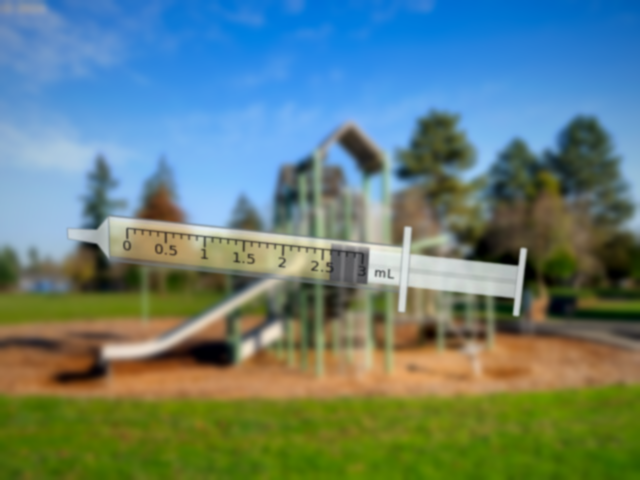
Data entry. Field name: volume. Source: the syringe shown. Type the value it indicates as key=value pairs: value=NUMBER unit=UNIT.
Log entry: value=2.6 unit=mL
